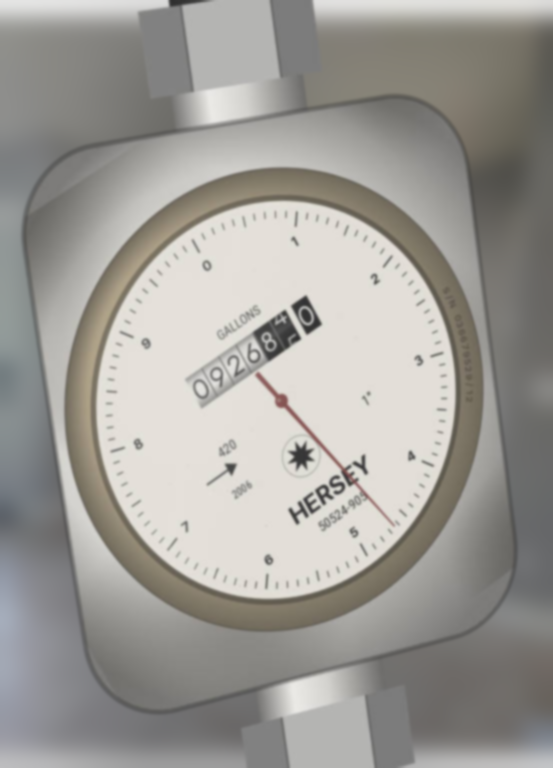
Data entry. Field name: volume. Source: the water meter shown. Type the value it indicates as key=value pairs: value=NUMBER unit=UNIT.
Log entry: value=926844.6 unit=gal
